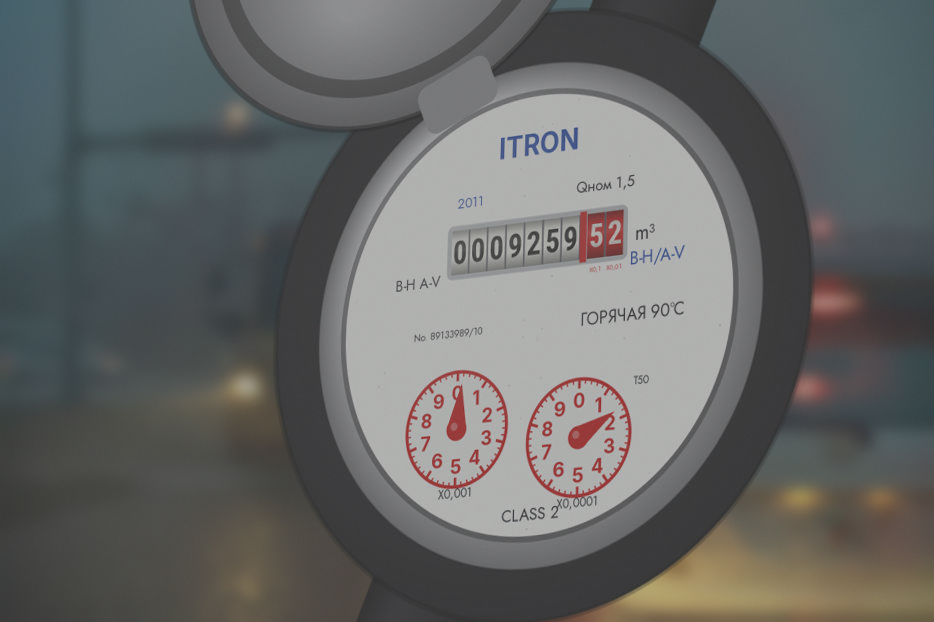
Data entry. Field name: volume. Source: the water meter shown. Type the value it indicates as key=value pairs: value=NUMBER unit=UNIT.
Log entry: value=9259.5201 unit=m³
